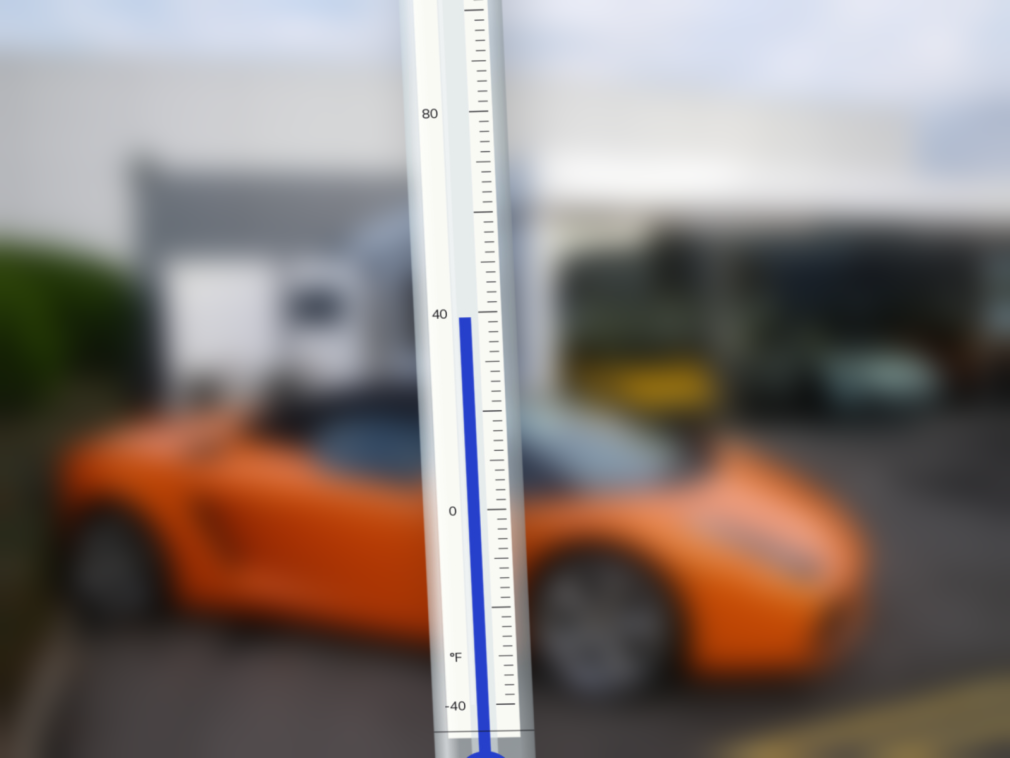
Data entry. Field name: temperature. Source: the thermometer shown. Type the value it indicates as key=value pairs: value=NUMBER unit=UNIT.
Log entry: value=39 unit=°F
